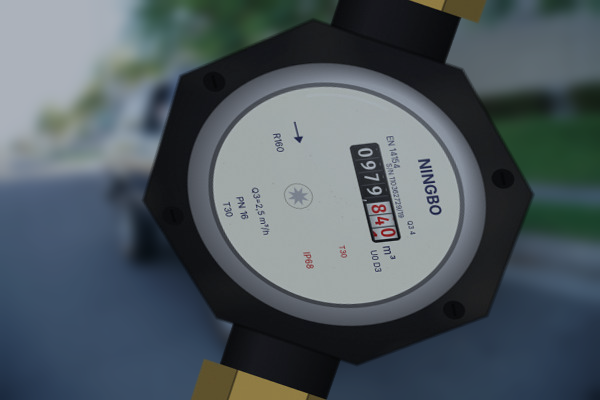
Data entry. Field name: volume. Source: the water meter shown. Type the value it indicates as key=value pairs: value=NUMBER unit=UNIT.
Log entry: value=979.840 unit=m³
